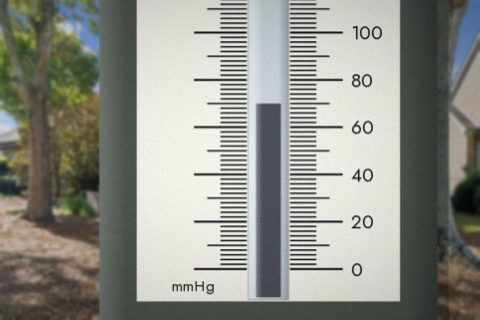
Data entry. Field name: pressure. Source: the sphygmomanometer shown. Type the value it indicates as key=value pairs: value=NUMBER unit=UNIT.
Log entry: value=70 unit=mmHg
